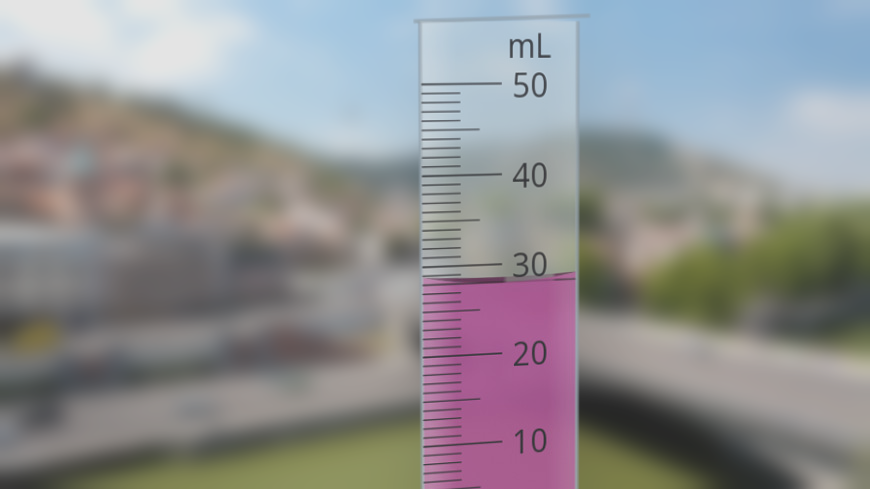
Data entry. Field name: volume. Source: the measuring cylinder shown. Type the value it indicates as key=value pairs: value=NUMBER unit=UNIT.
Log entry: value=28 unit=mL
